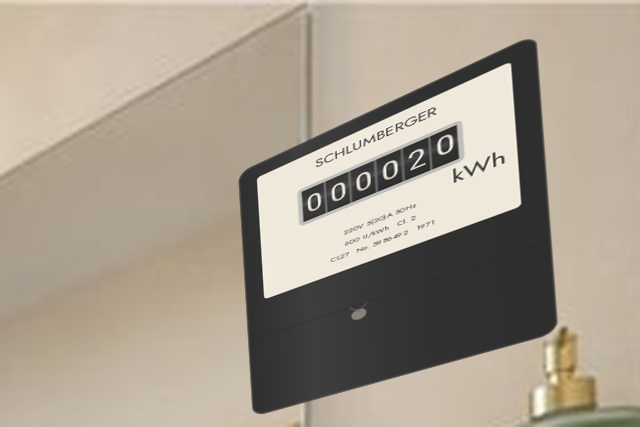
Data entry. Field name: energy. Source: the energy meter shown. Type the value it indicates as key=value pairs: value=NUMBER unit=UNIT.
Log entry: value=20 unit=kWh
